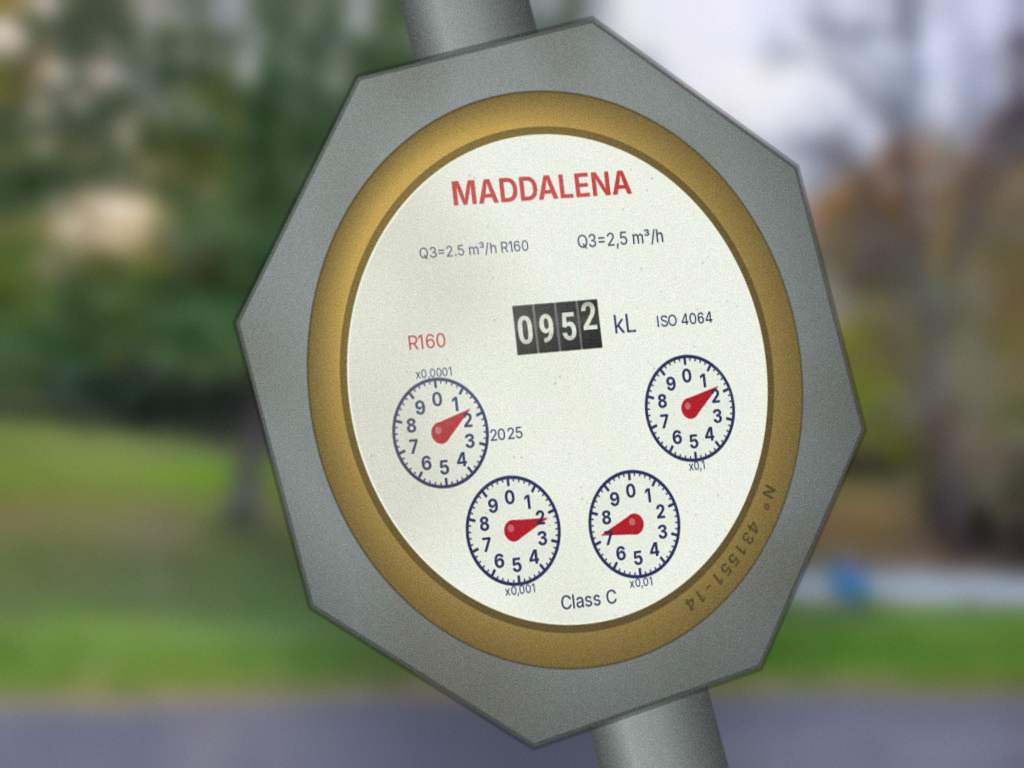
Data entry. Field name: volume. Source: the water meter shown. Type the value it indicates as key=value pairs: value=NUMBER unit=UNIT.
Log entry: value=952.1721 unit=kL
